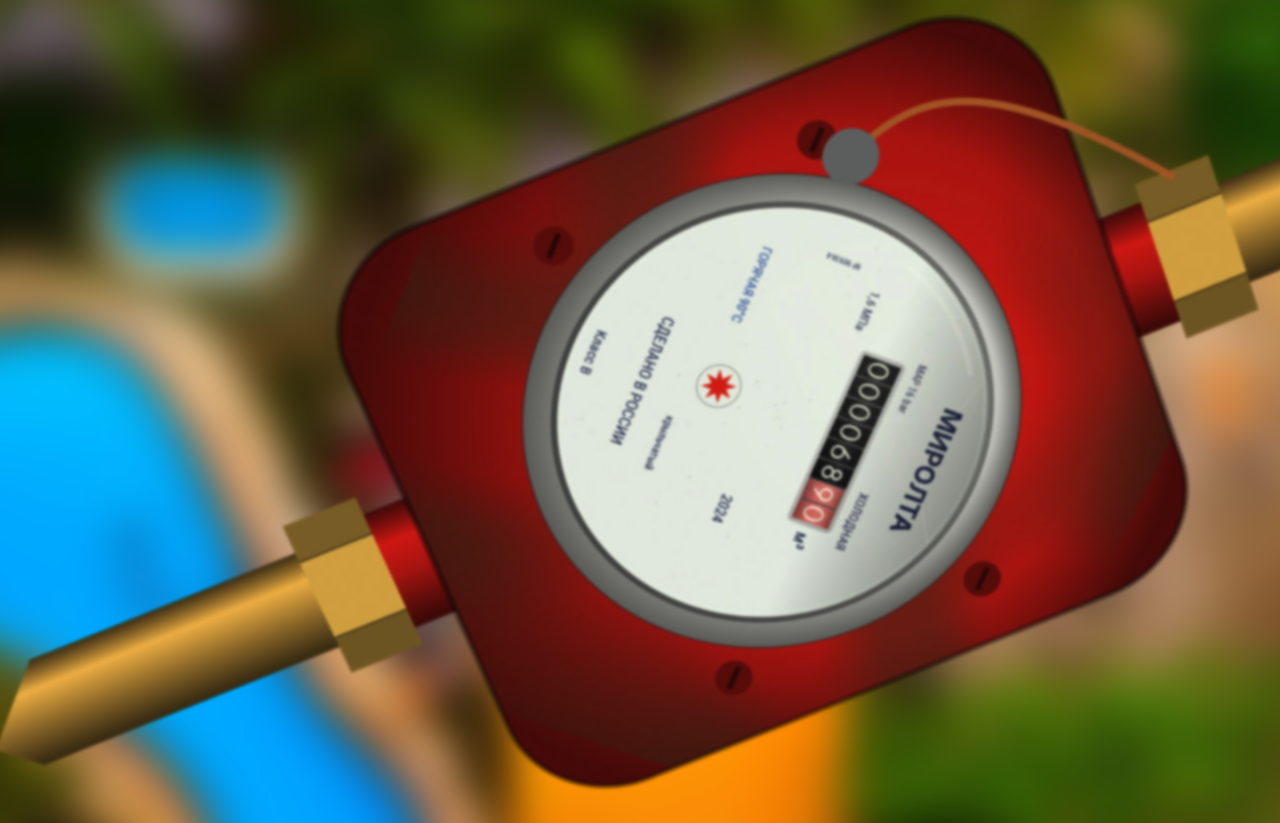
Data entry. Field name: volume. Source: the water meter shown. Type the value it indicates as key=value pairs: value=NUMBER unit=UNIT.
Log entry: value=68.90 unit=m³
